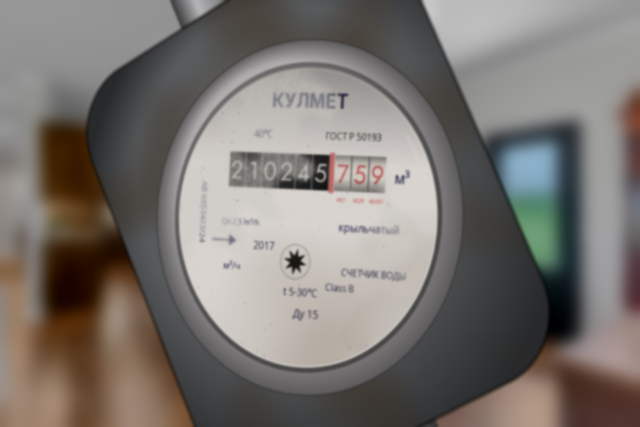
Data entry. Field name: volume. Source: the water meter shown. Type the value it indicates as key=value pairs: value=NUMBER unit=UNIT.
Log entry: value=210245.759 unit=m³
